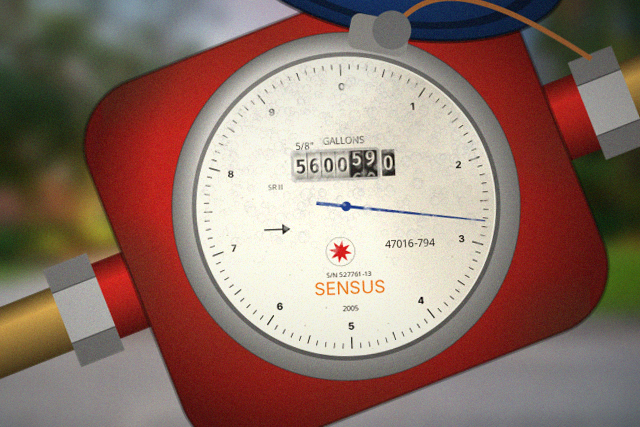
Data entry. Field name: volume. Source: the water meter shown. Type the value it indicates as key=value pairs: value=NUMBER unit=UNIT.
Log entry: value=5600592.7 unit=gal
